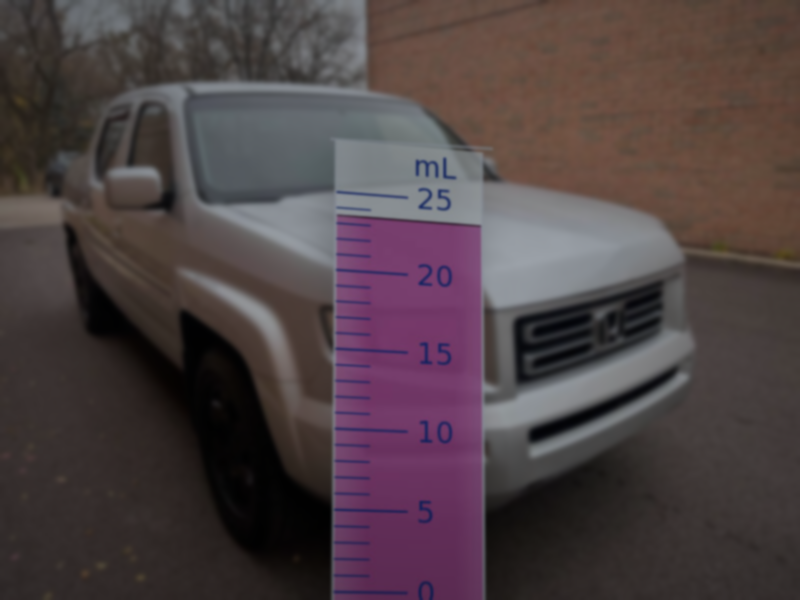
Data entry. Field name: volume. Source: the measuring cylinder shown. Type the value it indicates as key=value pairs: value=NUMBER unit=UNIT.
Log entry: value=23.5 unit=mL
